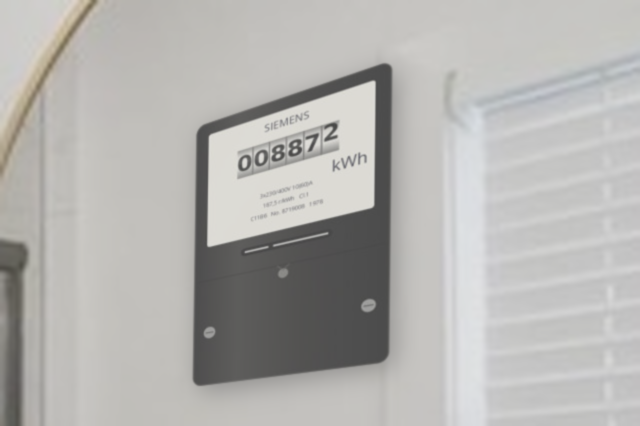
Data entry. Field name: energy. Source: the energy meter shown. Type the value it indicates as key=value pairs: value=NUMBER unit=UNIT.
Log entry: value=8872 unit=kWh
